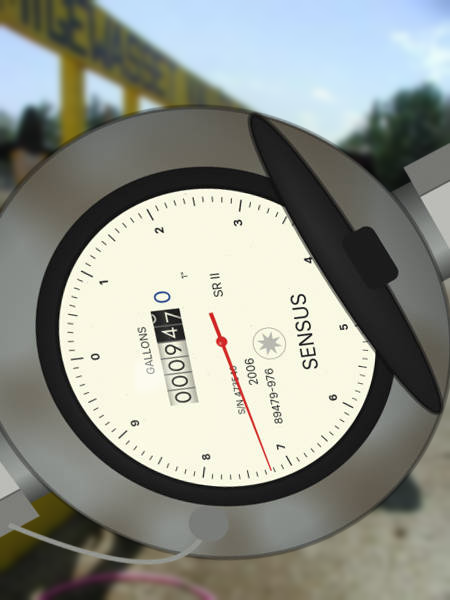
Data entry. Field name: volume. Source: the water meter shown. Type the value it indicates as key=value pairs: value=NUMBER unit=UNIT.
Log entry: value=9467.2 unit=gal
